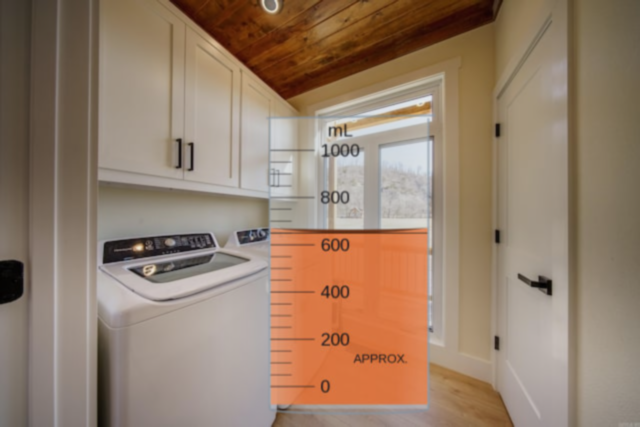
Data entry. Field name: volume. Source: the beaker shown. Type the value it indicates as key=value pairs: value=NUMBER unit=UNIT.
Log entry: value=650 unit=mL
